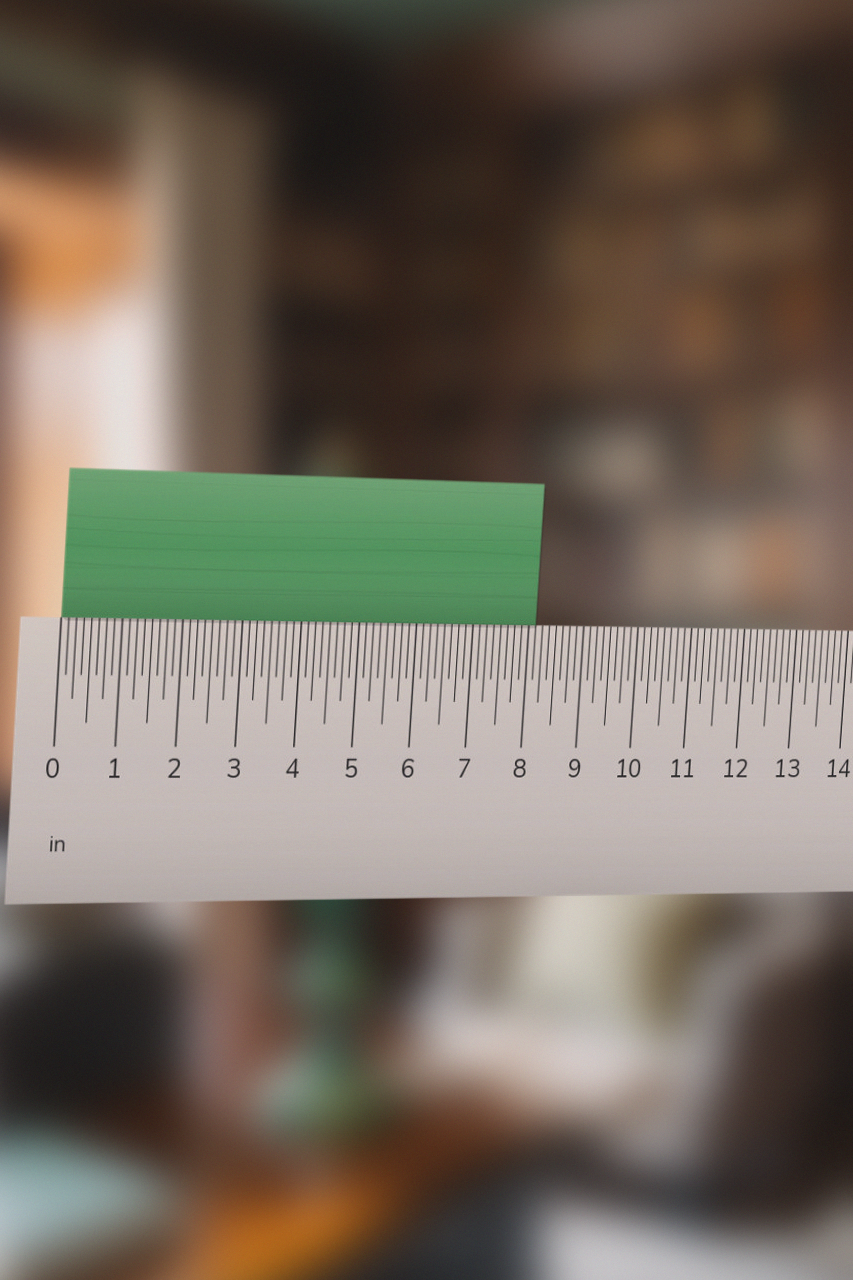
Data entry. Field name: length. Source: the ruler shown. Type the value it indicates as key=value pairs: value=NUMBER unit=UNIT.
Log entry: value=8.125 unit=in
